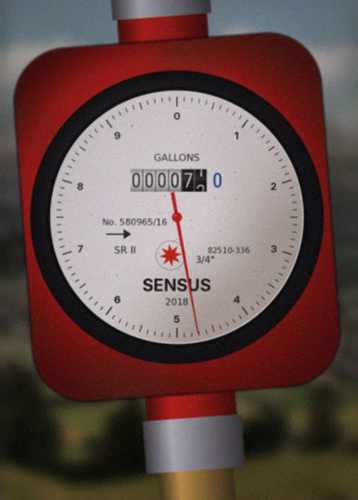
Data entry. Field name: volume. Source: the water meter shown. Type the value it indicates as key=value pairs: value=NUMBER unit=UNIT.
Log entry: value=714.7 unit=gal
